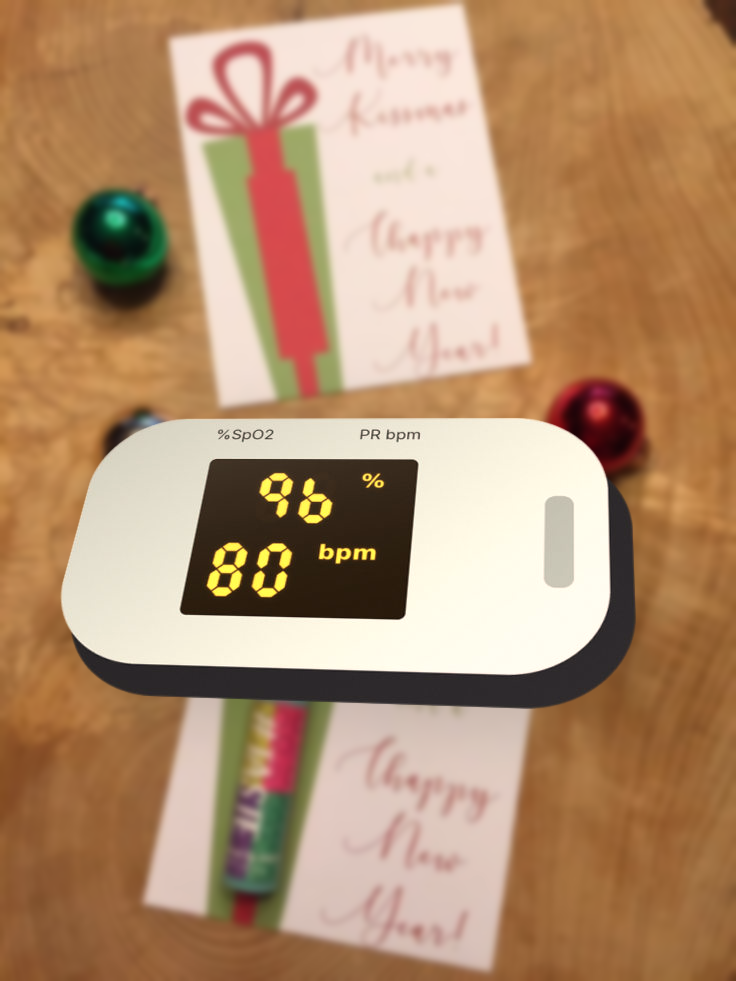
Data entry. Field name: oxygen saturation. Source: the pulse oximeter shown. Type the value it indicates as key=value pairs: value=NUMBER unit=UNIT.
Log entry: value=96 unit=%
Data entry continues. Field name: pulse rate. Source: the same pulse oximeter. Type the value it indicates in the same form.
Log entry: value=80 unit=bpm
